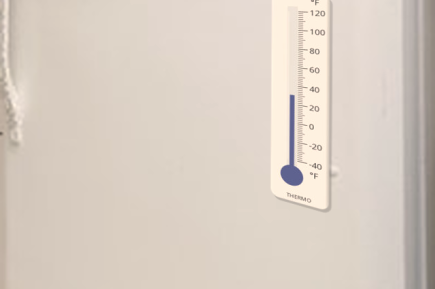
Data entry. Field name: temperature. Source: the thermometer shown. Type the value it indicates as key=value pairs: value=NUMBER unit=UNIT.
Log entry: value=30 unit=°F
